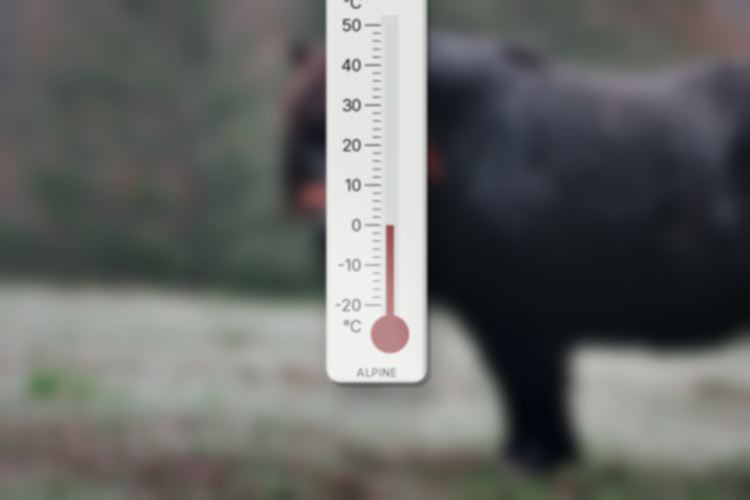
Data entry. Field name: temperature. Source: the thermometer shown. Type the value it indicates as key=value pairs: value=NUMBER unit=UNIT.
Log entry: value=0 unit=°C
